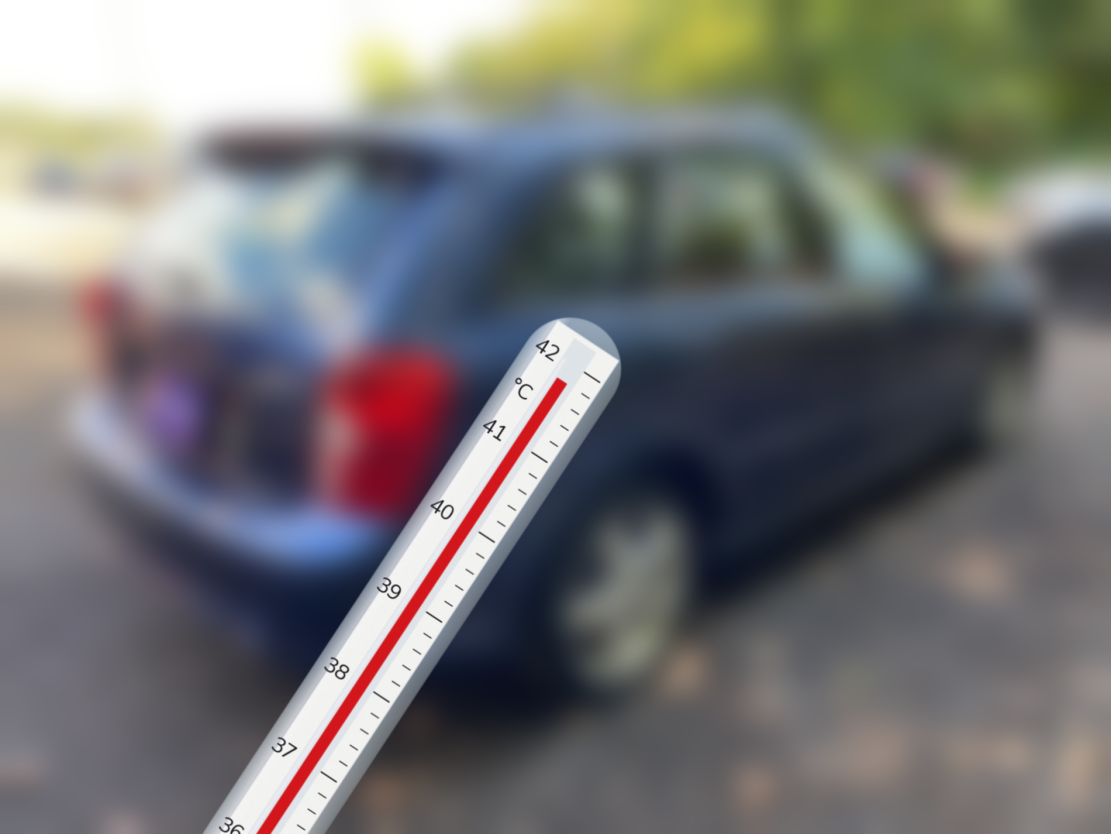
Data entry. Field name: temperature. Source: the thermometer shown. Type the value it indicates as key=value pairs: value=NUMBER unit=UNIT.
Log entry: value=41.8 unit=°C
